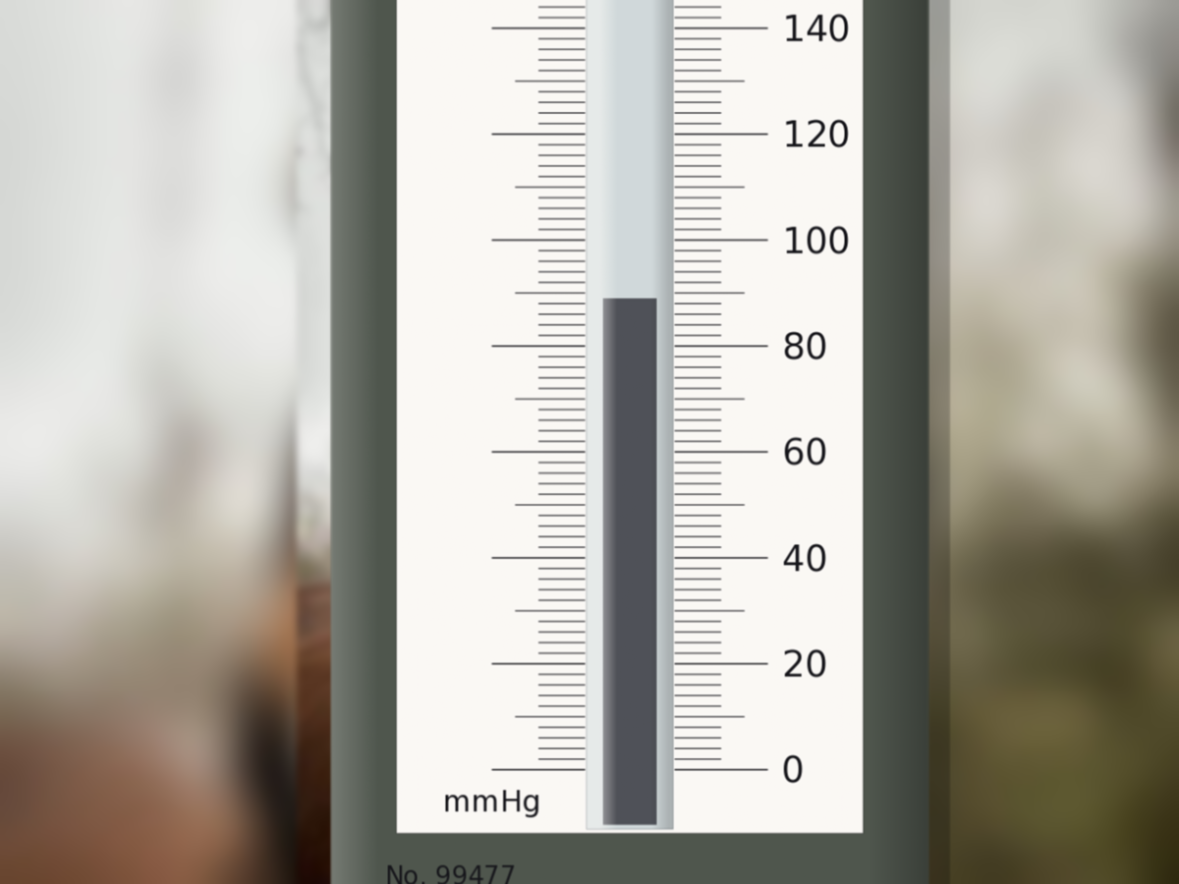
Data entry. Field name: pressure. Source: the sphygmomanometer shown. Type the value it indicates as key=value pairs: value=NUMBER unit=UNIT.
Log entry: value=89 unit=mmHg
